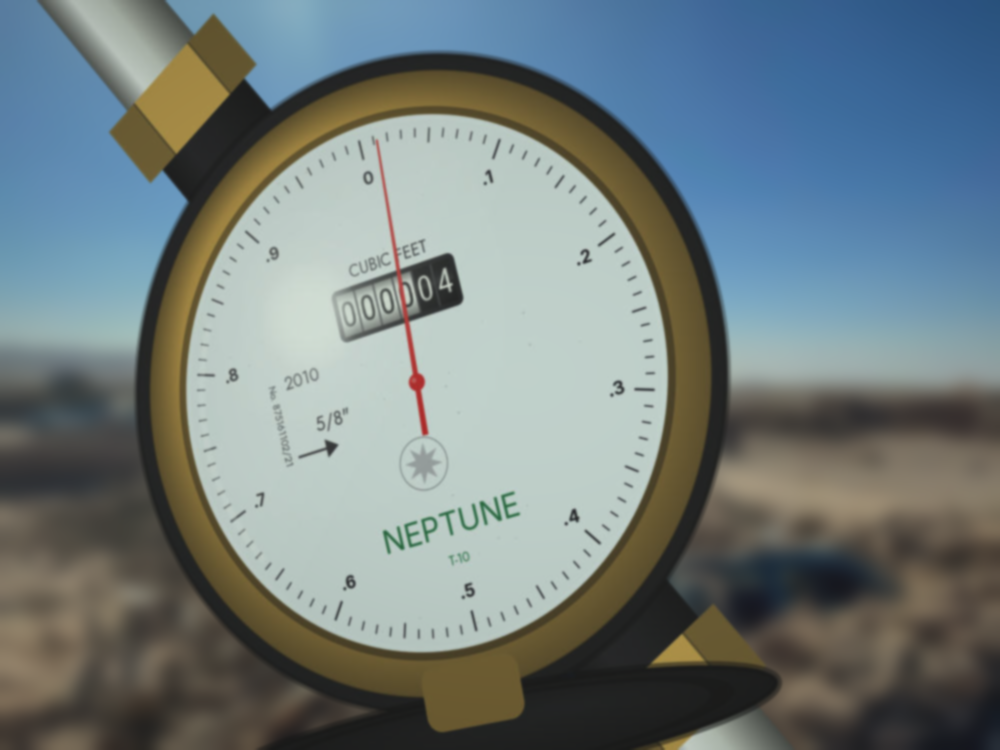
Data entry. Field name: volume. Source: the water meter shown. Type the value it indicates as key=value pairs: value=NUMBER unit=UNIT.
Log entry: value=4.01 unit=ft³
